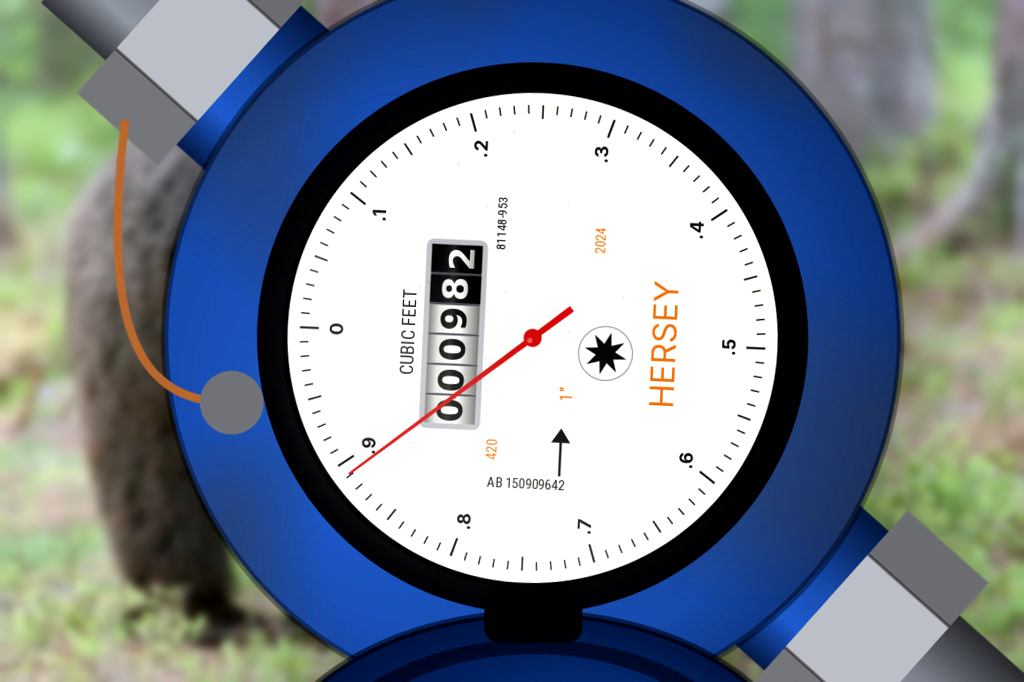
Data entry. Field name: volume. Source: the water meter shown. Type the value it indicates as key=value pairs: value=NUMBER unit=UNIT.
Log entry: value=981.89 unit=ft³
